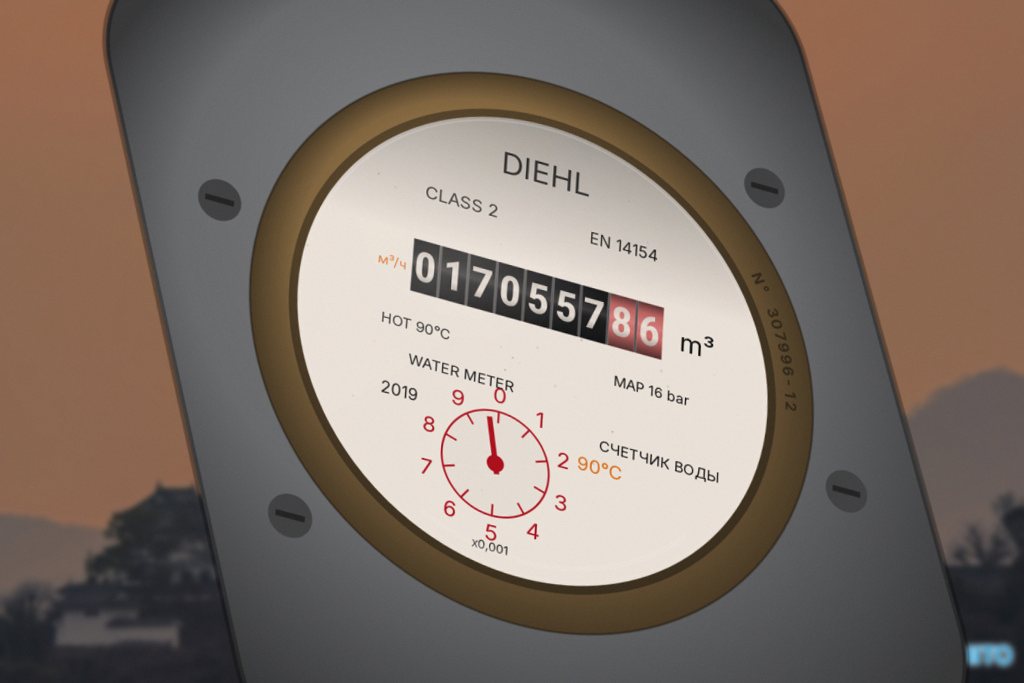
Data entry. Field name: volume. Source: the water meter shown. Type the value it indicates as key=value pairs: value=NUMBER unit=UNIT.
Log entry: value=170557.859 unit=m³
